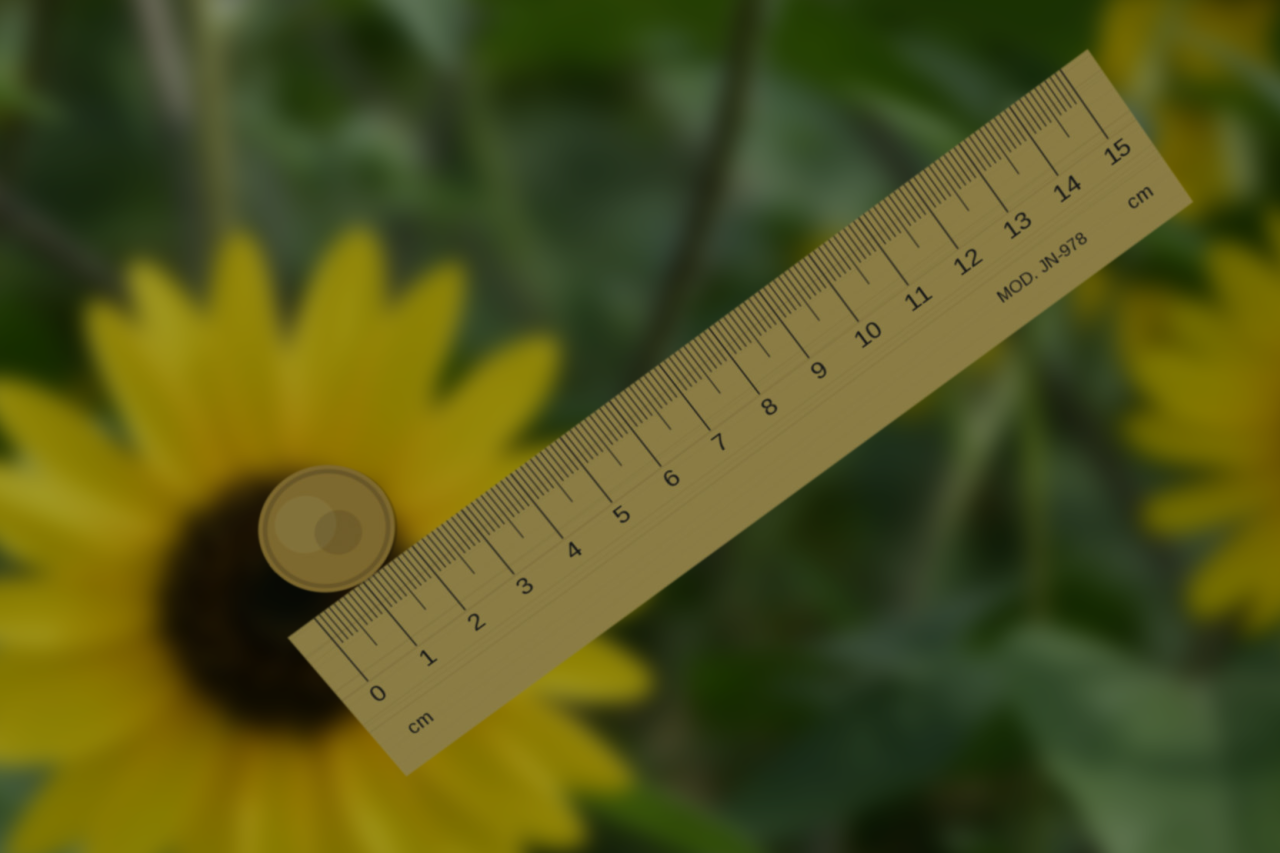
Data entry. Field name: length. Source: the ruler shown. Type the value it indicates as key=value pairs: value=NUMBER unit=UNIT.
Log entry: value=2.2 unit=cm
